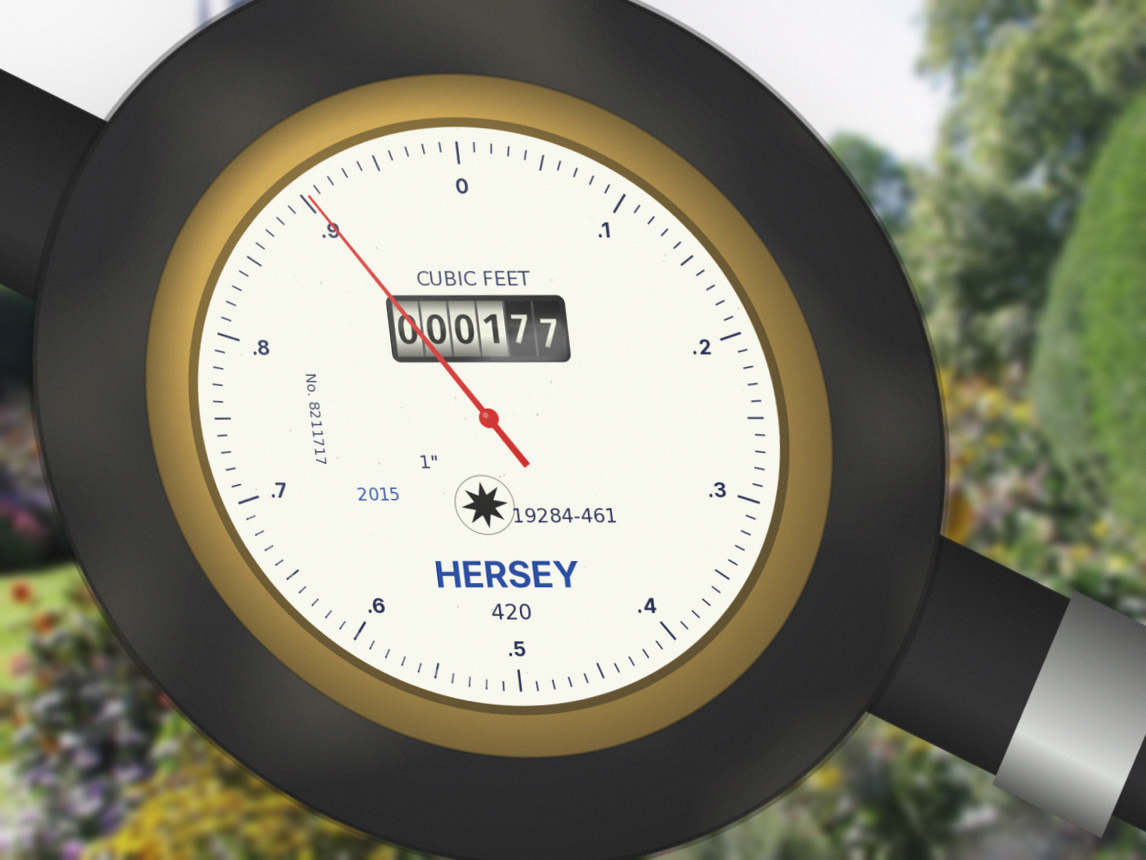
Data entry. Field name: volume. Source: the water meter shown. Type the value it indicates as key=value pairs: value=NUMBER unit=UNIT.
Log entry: value=176.90 unit=ft³
